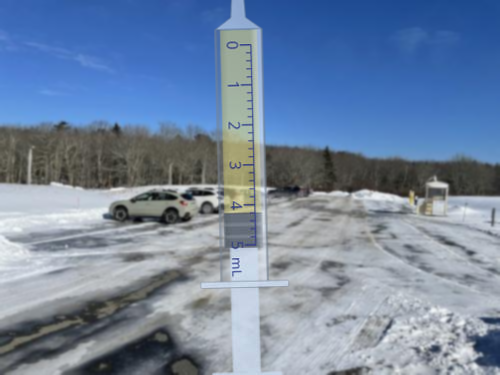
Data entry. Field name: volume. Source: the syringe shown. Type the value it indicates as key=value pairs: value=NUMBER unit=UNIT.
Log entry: value=4.2 unit=mL
